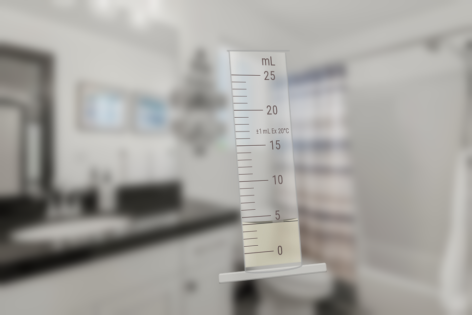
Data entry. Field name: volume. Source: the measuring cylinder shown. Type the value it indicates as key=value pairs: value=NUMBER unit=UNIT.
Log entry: value=4 unit=mL
